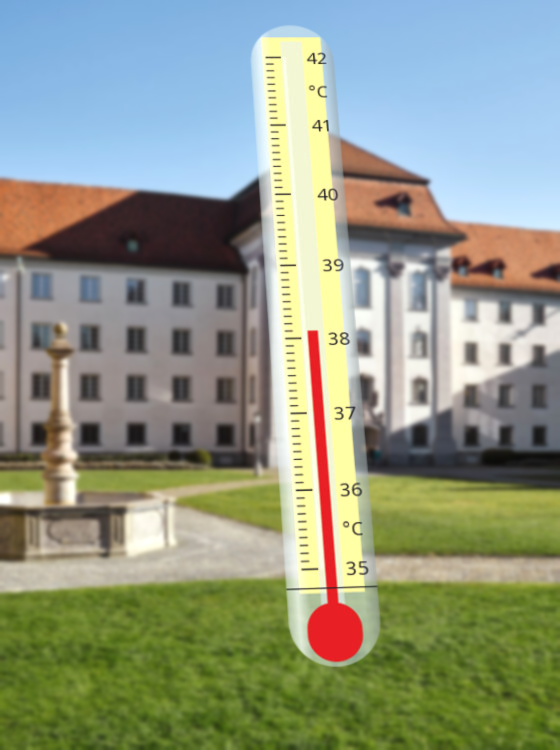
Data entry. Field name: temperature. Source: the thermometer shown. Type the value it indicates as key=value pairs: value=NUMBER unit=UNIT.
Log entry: value=38.1 unit=°C
